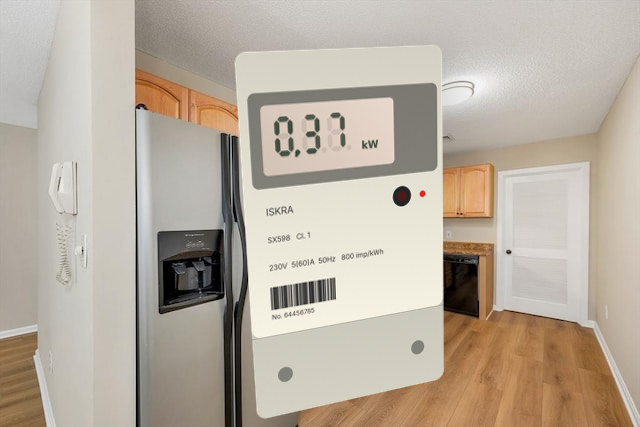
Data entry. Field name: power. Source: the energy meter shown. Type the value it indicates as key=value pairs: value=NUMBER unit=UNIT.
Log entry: value=0.37 unit=kW
